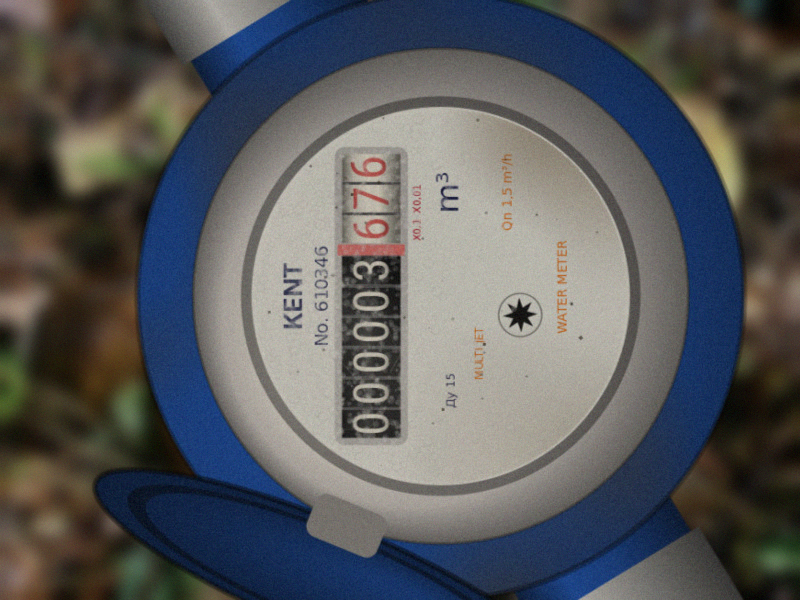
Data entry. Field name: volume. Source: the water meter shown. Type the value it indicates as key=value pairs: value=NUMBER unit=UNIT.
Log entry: value=3.676 unit=m³
